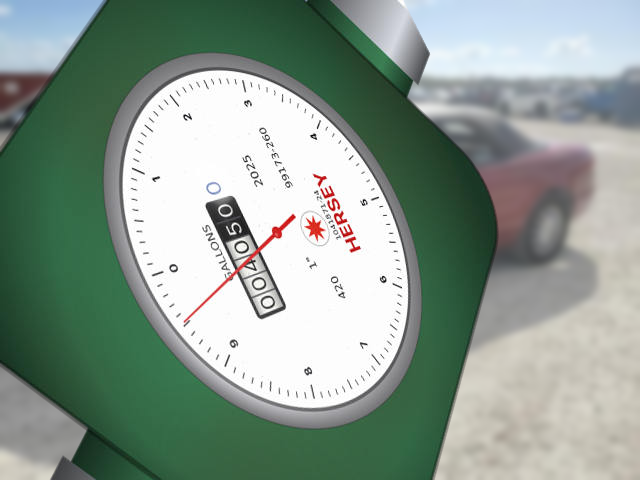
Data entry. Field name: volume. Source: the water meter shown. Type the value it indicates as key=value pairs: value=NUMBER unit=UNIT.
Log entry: value=40499.5 unit=gal
